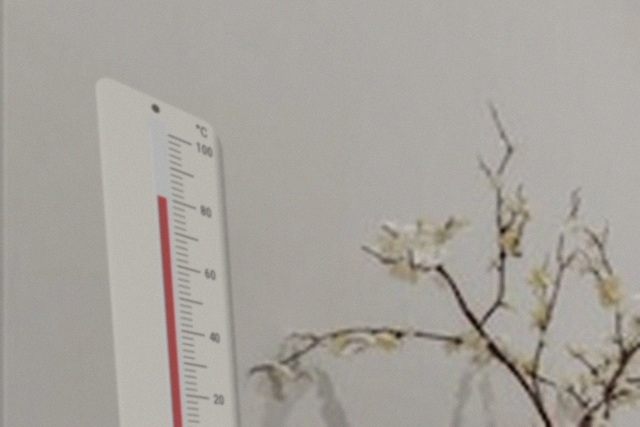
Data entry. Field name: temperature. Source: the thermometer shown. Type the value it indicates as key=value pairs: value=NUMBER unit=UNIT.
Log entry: value=80 unit=°C
